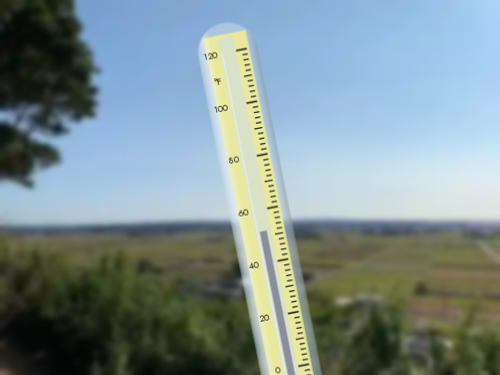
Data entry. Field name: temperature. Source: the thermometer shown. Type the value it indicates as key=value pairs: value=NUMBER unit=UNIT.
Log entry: value=52 unit=°F
